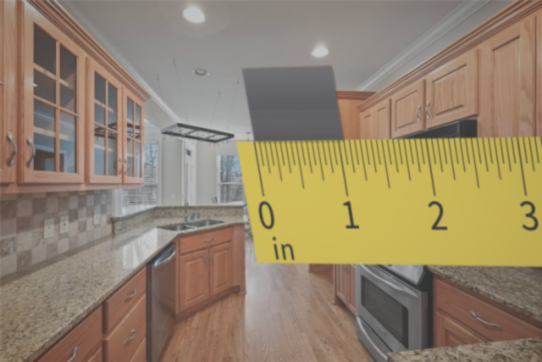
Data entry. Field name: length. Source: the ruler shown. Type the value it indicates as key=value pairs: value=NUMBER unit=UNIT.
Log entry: value=1.0625 unit=in
